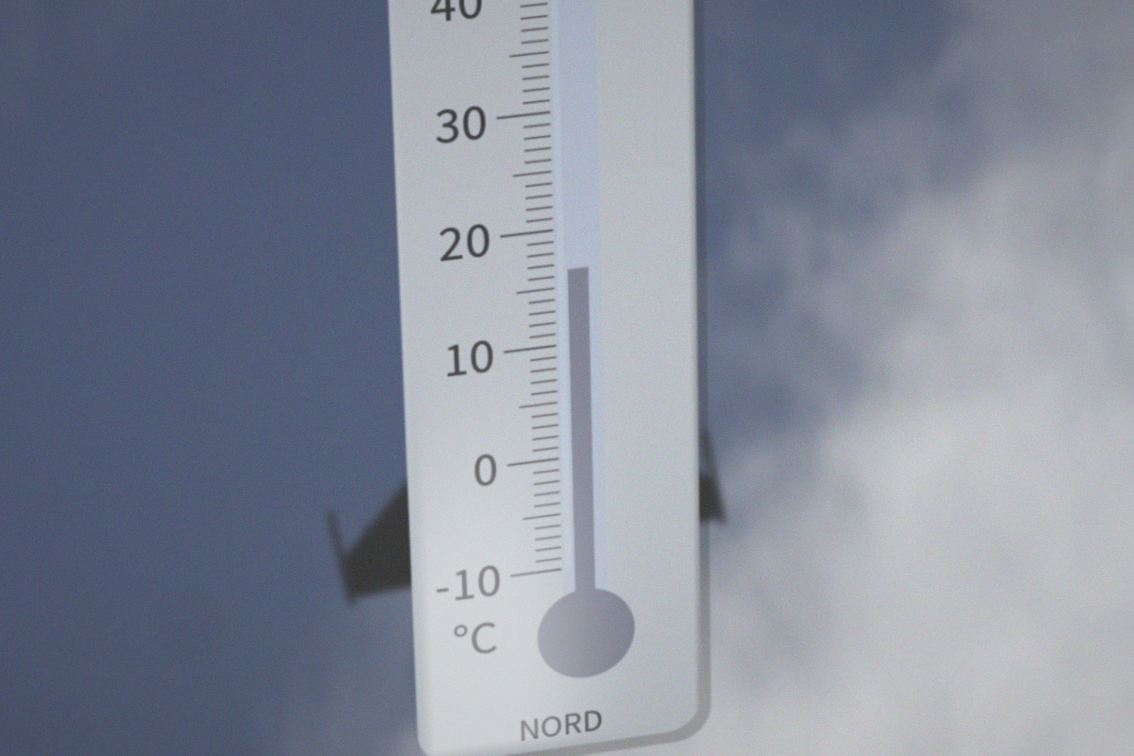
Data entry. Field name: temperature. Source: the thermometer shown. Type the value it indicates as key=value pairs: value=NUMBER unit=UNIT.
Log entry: value=16.5 unit=°C
